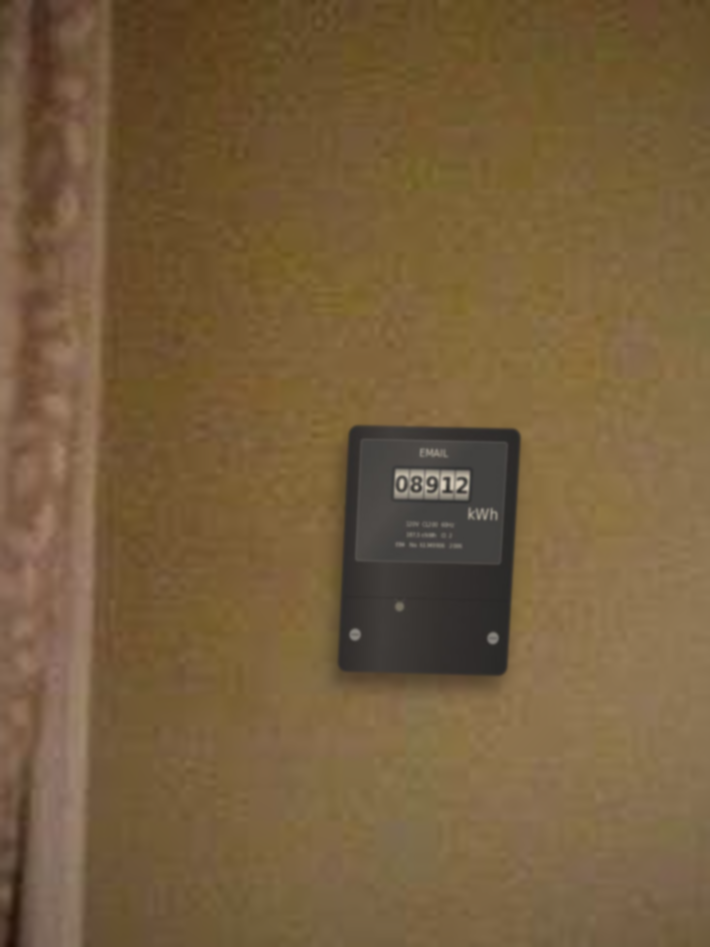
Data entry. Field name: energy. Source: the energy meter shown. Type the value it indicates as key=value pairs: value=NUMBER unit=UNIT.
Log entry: value=8912 unit=kWh
